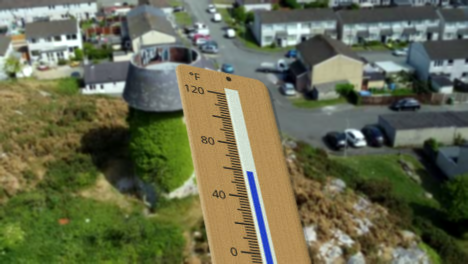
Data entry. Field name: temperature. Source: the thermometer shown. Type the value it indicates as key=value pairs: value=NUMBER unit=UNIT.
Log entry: value=60 unit=°F
